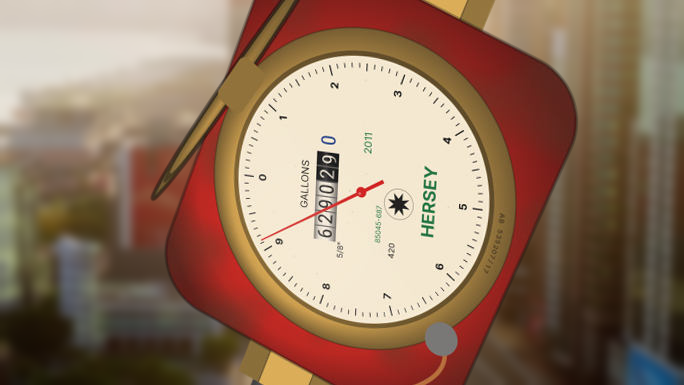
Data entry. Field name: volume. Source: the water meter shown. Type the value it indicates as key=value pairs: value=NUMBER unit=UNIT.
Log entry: value=6290289.1 unit=gal
